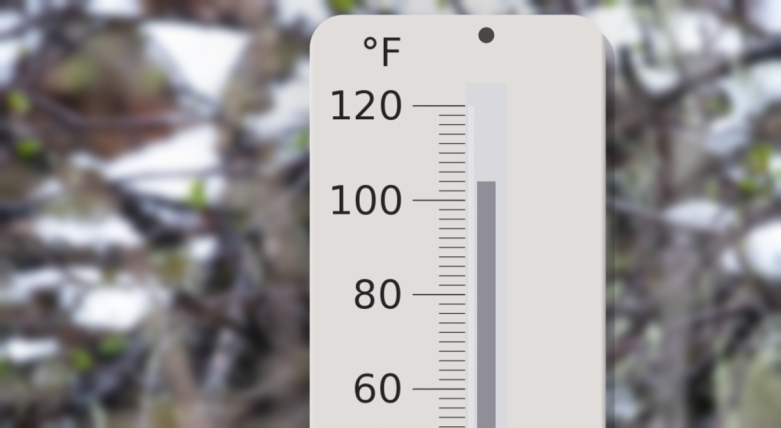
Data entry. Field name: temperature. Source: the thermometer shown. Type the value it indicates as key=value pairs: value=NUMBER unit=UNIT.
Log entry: value=104 unit=°F
